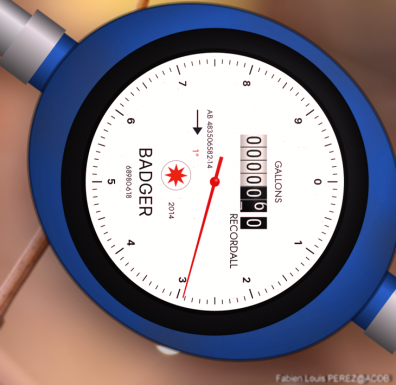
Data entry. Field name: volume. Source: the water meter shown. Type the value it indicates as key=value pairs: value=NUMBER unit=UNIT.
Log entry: value=62.9 unit=gal
